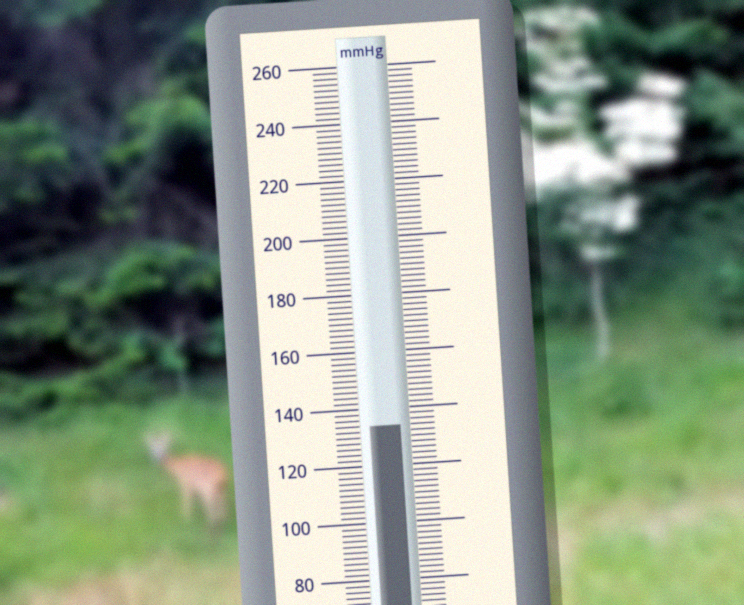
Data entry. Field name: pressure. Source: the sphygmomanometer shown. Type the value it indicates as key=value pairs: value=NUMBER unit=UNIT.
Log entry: value=134 unit=mmHg
